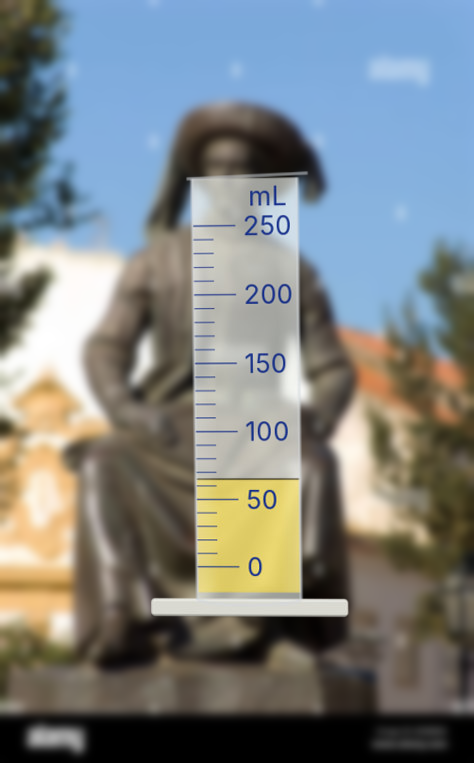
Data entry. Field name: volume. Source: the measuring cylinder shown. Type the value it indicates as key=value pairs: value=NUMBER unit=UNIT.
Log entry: value=65 unit=mL
